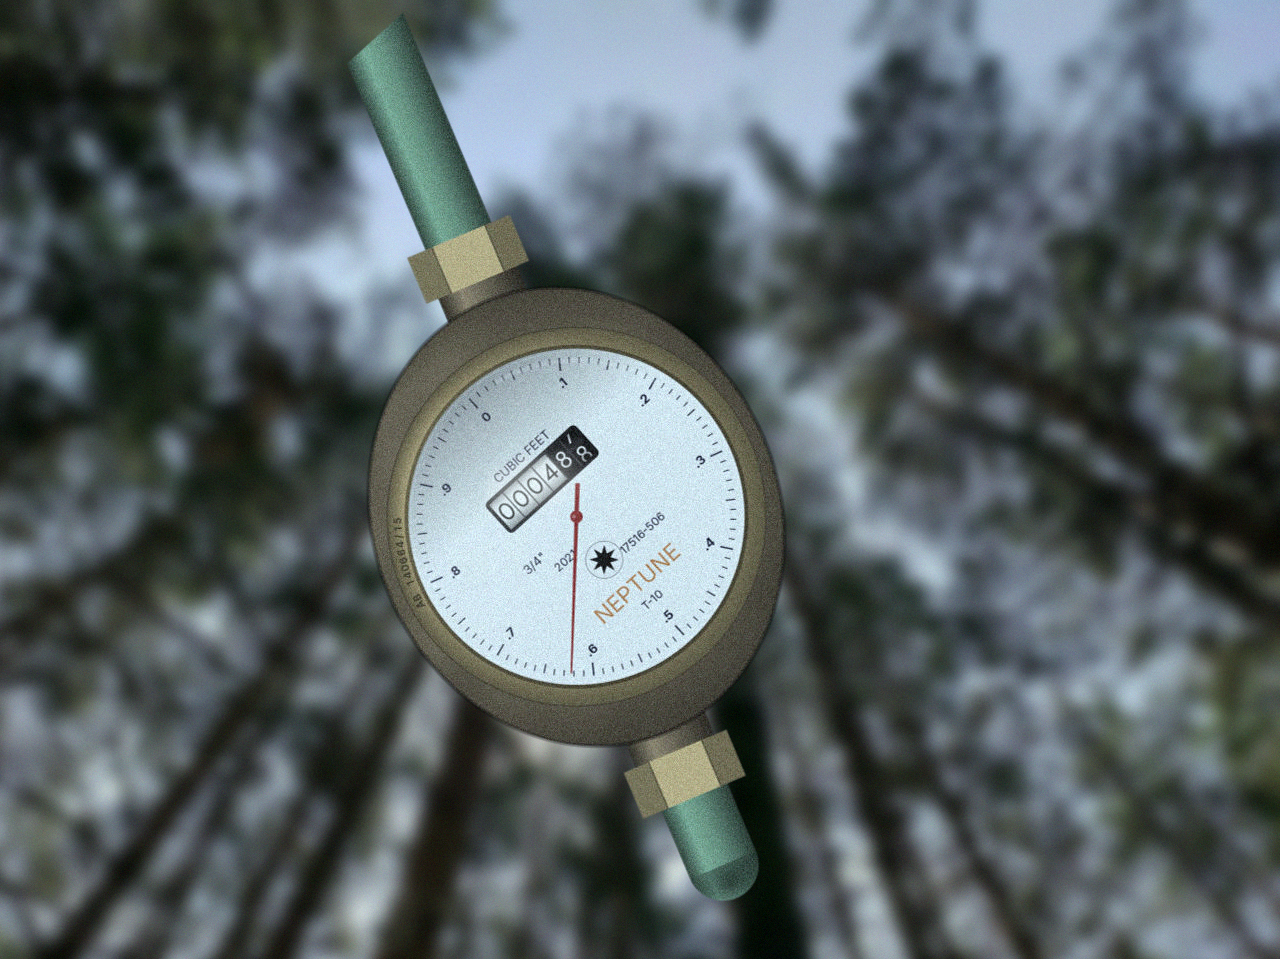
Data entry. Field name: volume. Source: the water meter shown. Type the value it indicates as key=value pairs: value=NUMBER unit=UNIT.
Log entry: value=487.62 unit=ft³
